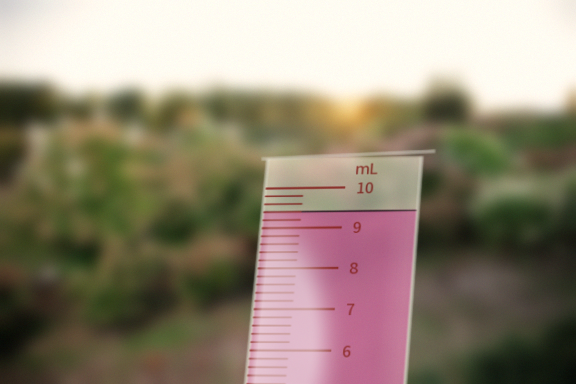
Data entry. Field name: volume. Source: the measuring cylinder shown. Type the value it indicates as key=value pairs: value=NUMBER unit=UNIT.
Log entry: value=9.4 unit=mL
